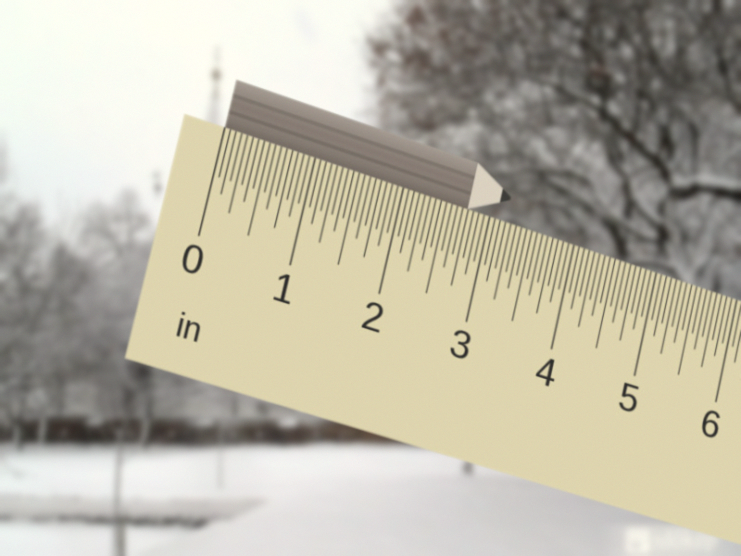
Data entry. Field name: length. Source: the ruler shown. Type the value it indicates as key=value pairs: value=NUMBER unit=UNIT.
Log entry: value=3.1875 unit=in
